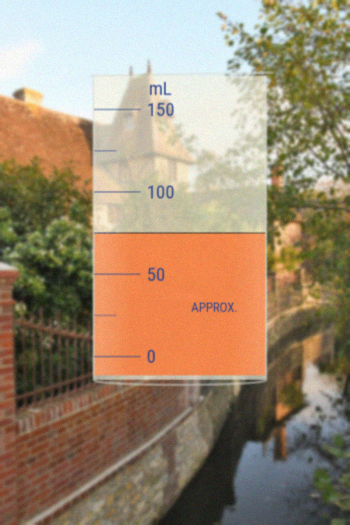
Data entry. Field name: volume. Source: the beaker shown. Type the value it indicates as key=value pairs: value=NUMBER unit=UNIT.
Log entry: value=75 unit=mL
